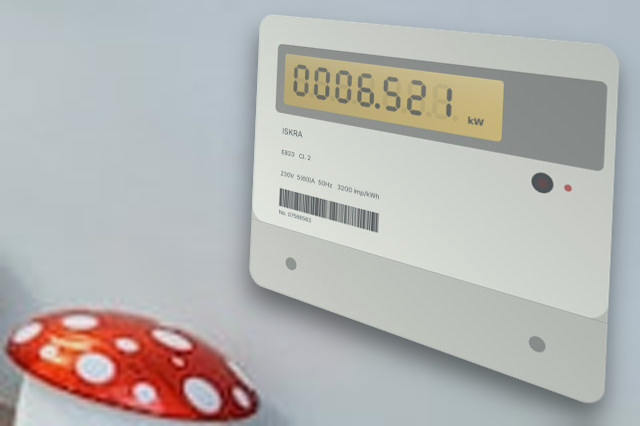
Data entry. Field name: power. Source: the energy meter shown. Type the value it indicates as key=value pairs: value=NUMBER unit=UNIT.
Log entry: value=6.521 unit=kW
